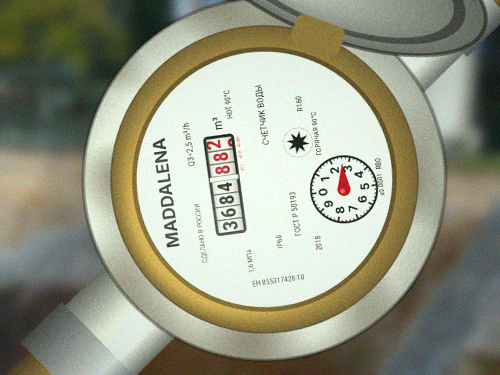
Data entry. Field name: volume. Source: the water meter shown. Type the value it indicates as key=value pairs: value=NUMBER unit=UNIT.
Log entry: value=3684.8822 unit=m³
